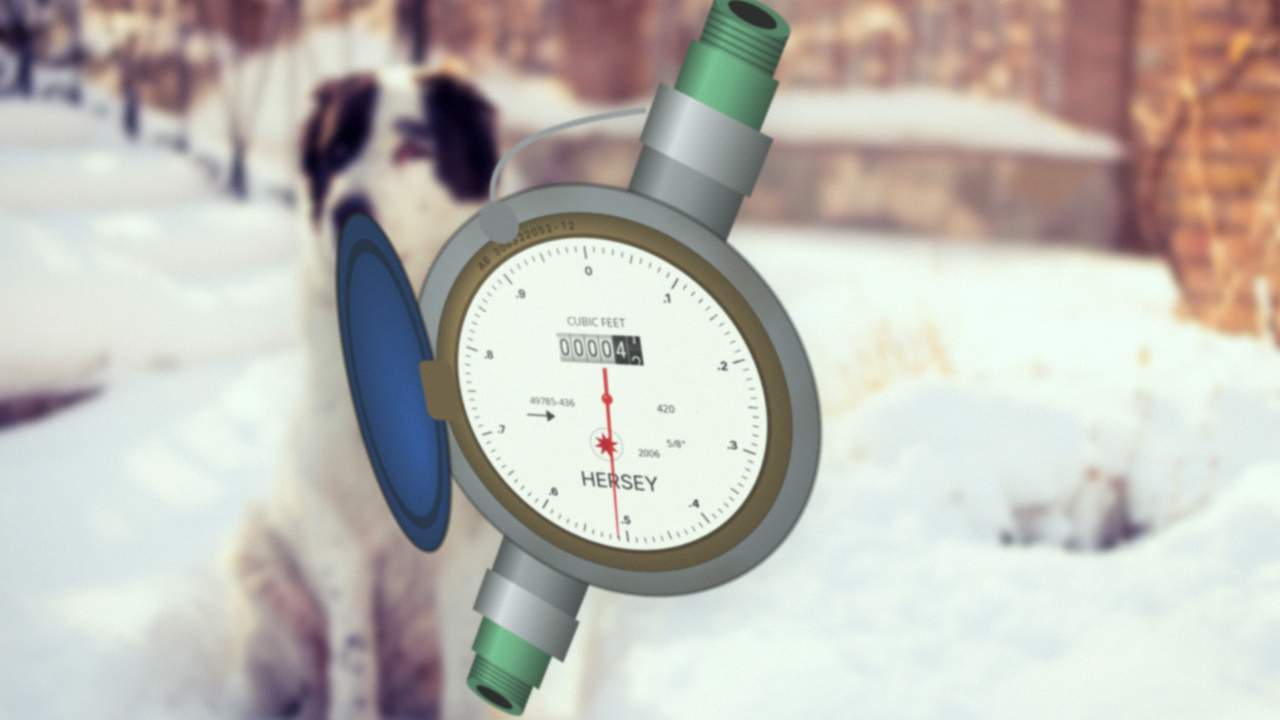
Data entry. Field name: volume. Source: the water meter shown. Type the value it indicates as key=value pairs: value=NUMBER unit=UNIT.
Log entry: value=41.51 unit=ft³
